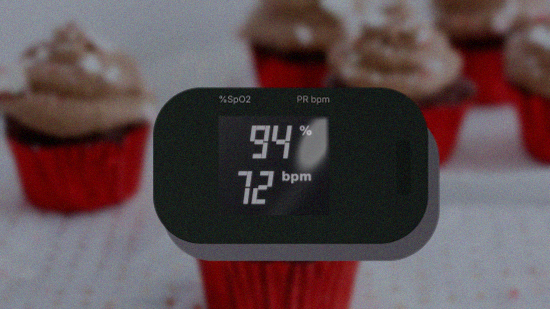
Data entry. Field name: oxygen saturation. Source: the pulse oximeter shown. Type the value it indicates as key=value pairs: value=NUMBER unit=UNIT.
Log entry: value=94 unit=%
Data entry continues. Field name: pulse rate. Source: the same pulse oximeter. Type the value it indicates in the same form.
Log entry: value=72 unit=bpm
